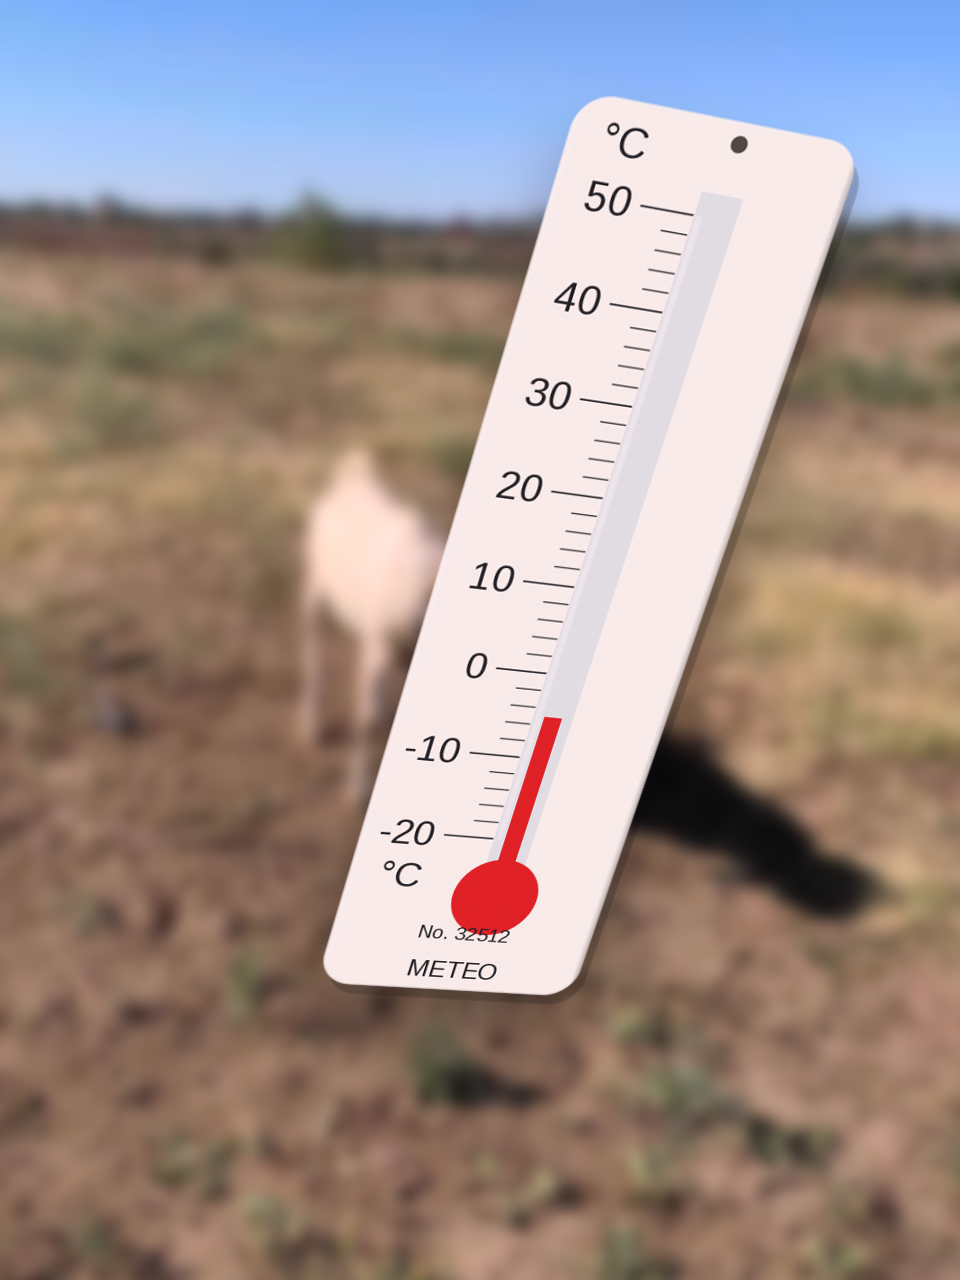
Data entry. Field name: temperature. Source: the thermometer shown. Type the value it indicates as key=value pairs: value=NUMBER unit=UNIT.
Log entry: value=-5 unit=°C
